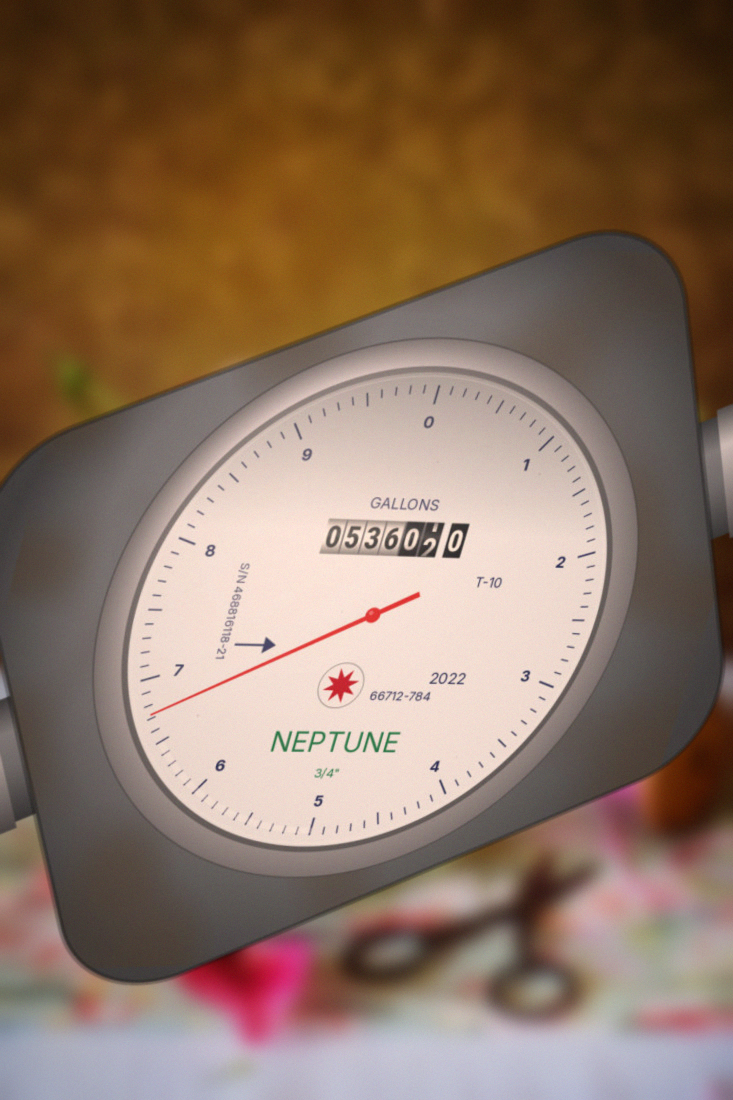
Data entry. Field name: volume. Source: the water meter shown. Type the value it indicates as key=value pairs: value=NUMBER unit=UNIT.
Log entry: value=536016.7 unit=gal
